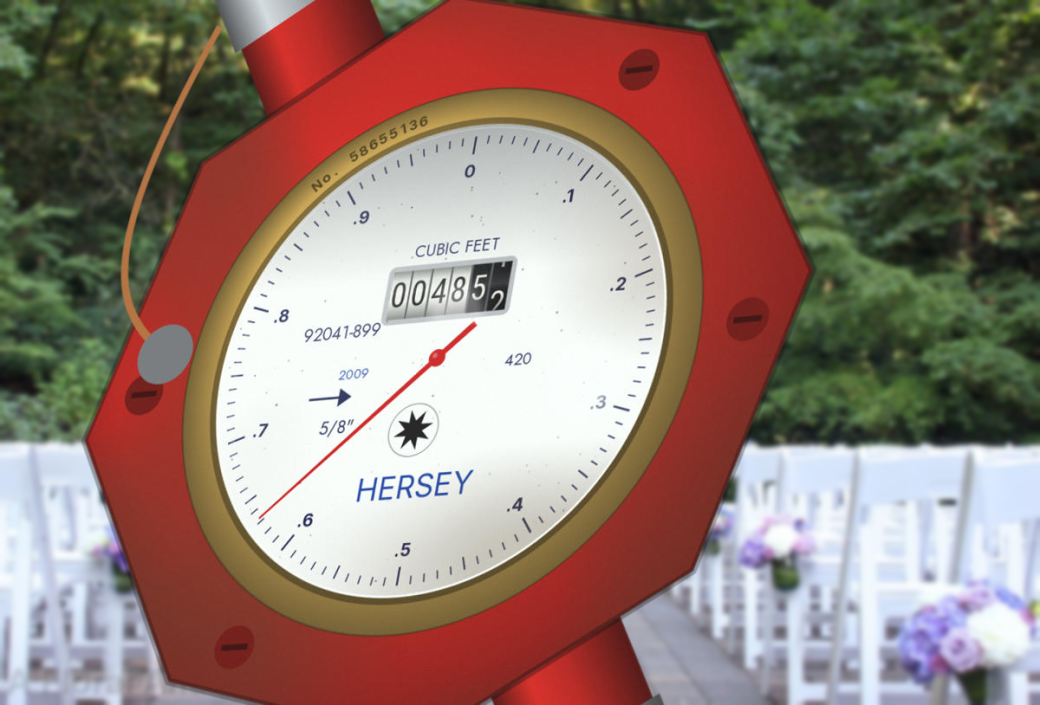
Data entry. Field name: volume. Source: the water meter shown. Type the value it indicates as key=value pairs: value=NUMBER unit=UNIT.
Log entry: value=4851.63 unit=ft³
